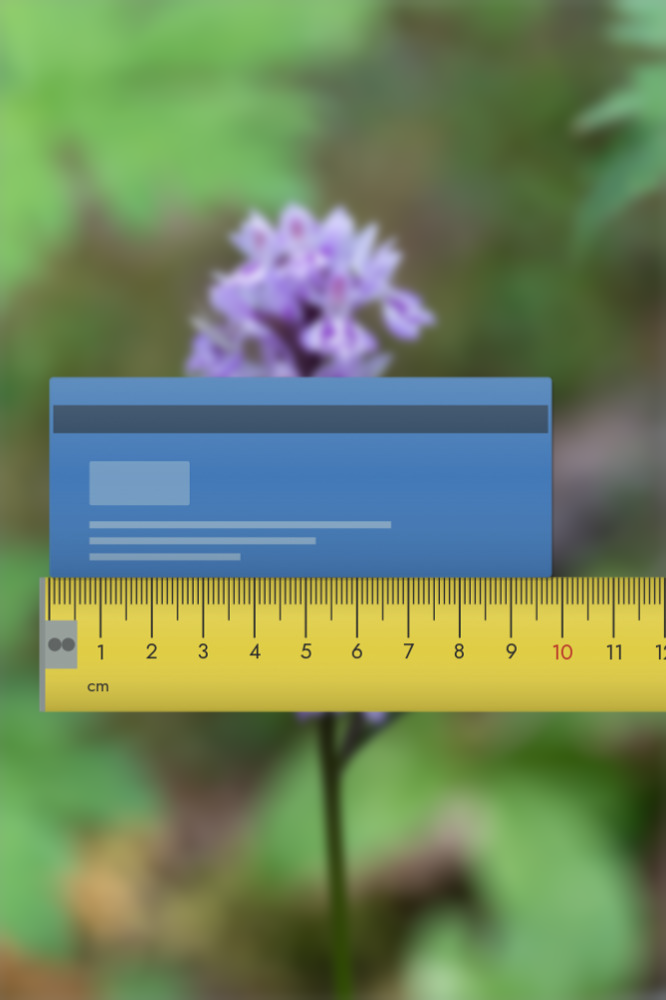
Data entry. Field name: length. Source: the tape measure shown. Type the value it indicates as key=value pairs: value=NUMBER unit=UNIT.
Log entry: value=9.8 unit=cm
